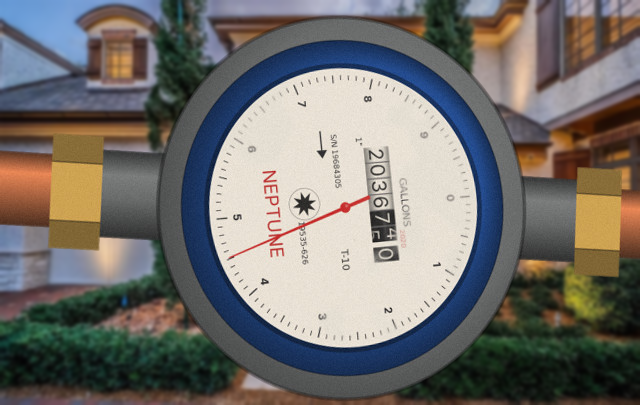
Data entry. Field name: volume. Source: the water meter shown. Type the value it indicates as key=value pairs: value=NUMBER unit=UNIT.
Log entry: value=2036744.5 unit=gal
